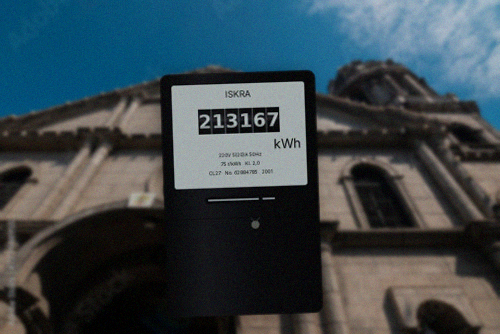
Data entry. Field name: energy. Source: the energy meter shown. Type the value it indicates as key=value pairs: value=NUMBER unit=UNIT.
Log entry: value=213167 unit=kWh
